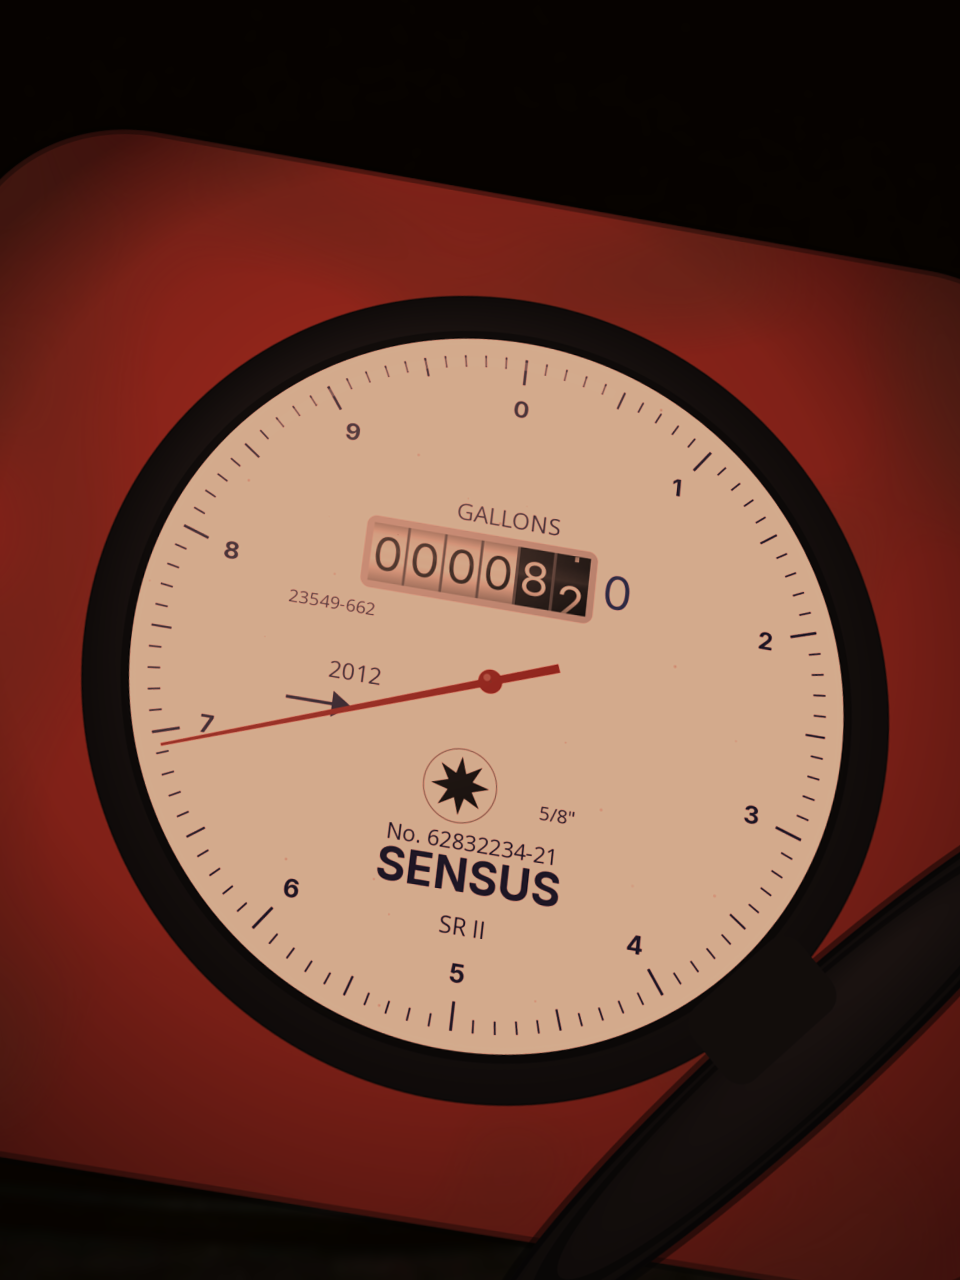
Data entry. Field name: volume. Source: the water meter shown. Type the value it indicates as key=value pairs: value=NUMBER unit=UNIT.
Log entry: value=816.9 unit=gal
